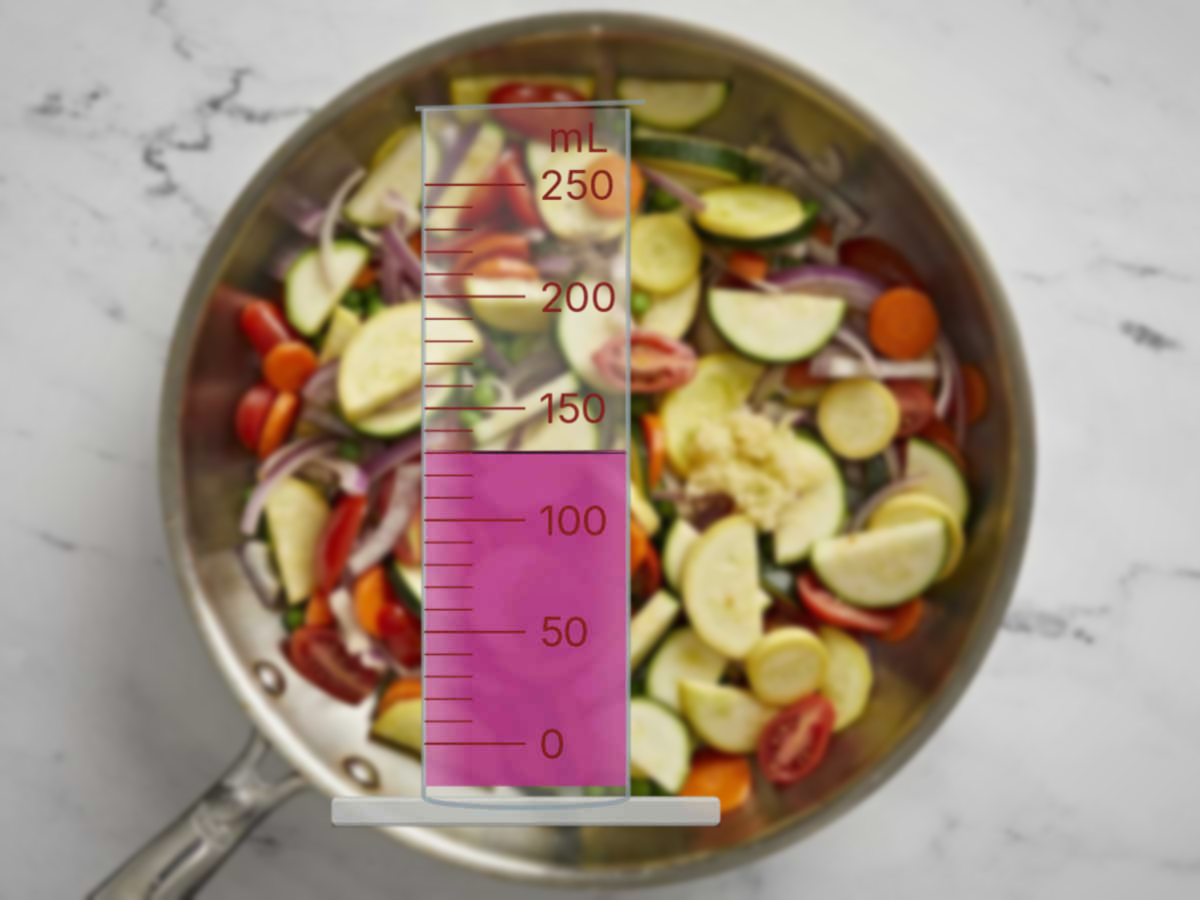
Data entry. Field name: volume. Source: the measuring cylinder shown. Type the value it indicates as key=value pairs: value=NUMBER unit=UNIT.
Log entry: value=130 unit=mL
